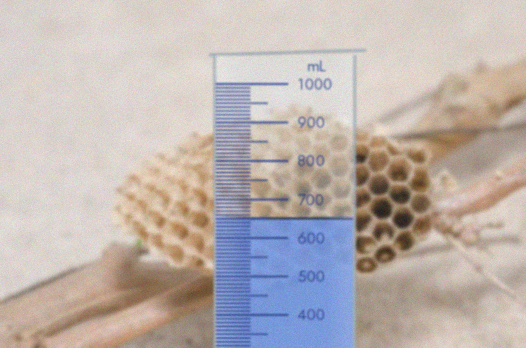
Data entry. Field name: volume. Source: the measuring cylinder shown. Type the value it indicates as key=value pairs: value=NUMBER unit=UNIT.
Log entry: value=650 unit=mL
